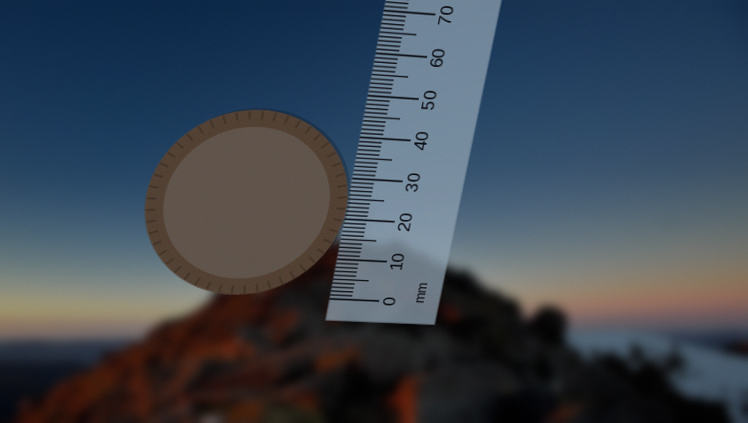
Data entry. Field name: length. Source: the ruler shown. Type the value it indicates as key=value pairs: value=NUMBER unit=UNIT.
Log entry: value=45 unit=mm
